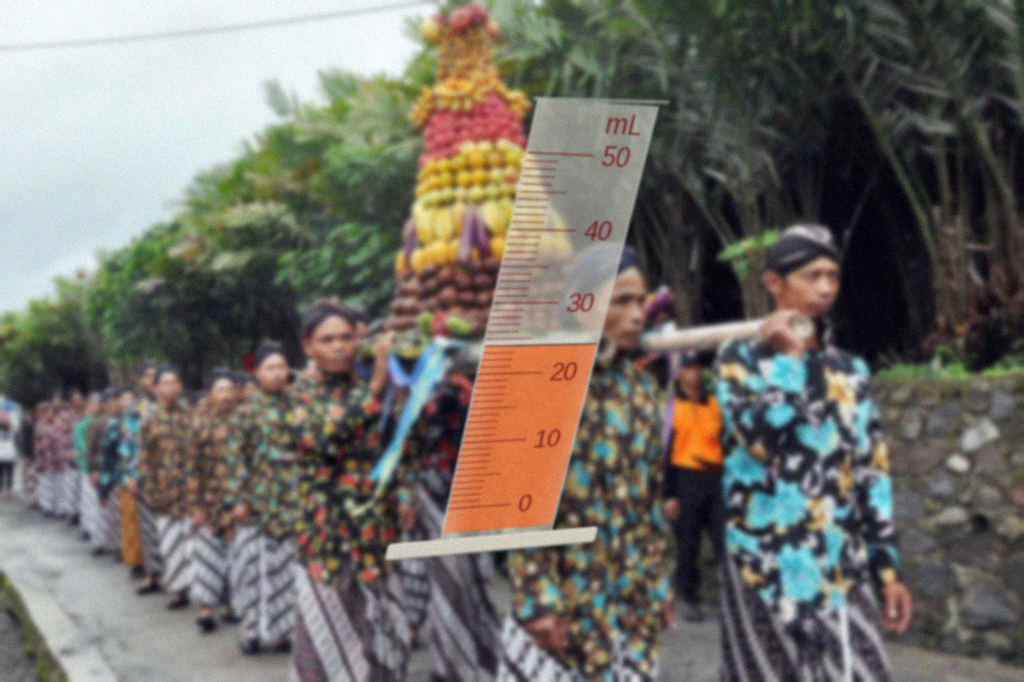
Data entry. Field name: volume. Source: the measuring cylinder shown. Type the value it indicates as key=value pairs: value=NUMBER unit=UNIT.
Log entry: value=24 unit=mL
